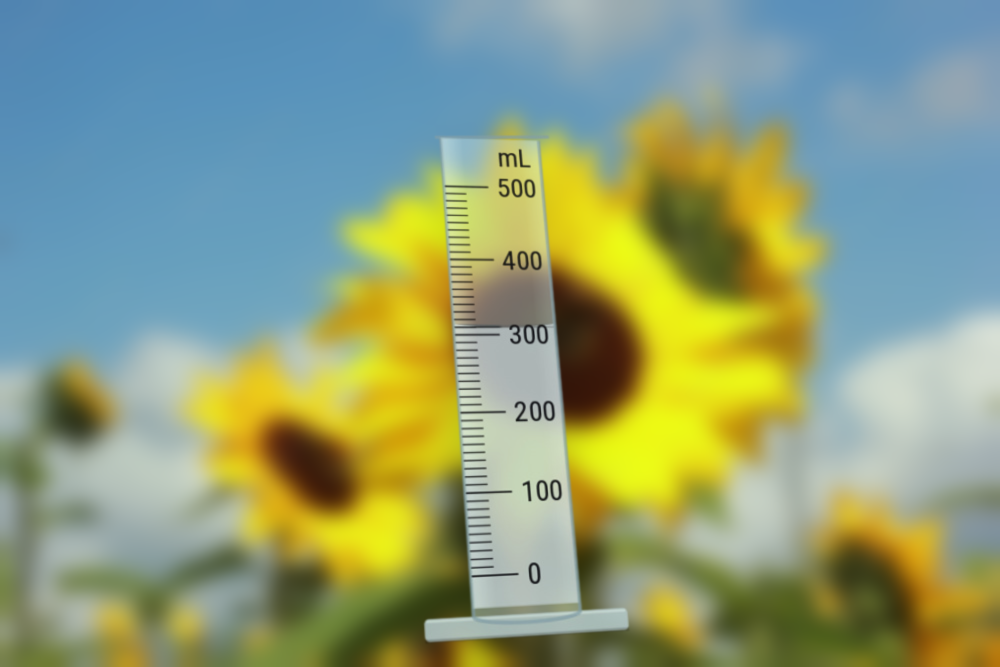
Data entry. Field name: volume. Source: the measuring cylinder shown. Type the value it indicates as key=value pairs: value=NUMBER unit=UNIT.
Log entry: value=310 unit=mL
